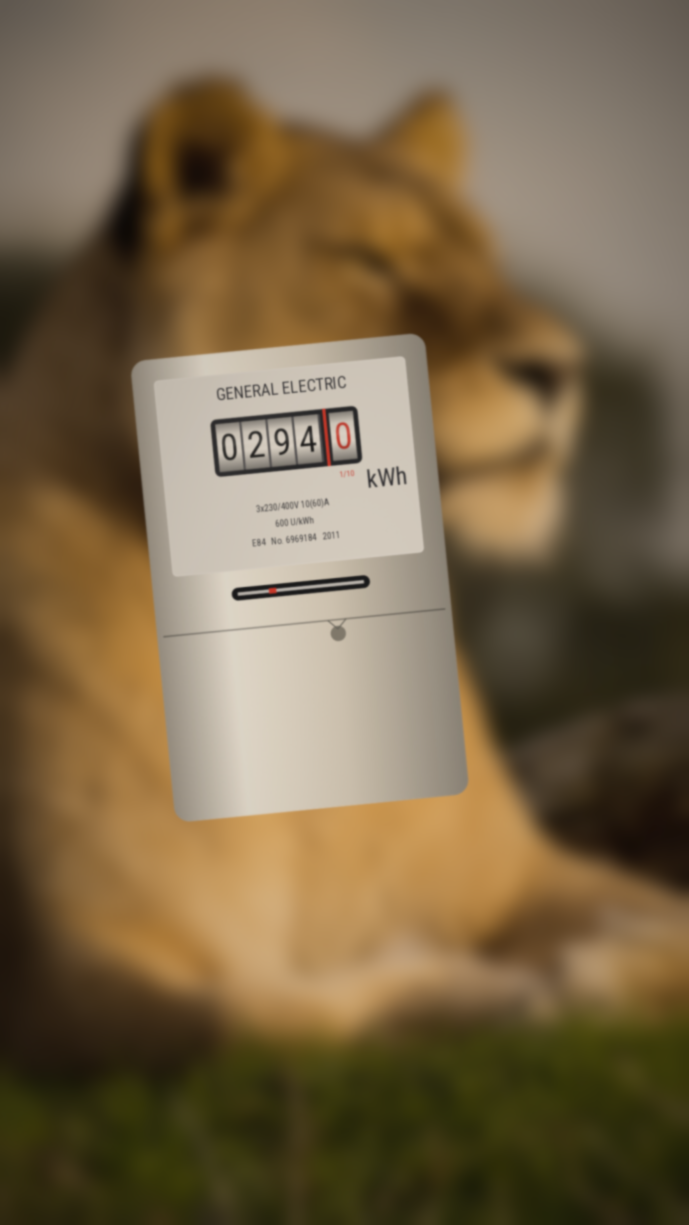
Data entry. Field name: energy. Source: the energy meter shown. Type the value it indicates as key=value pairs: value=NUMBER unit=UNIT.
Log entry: value=294.0 unit=kWh
